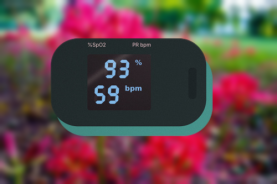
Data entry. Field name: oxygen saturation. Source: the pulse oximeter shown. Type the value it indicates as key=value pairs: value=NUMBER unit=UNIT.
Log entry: value=93 unit=%
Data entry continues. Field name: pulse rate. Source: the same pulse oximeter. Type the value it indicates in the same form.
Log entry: value=59 unit=bpm
